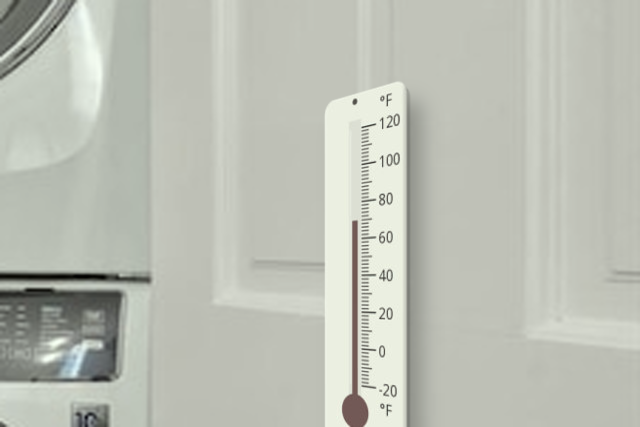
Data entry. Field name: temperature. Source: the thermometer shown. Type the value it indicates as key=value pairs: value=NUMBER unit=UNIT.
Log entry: value=70 unit=°F
